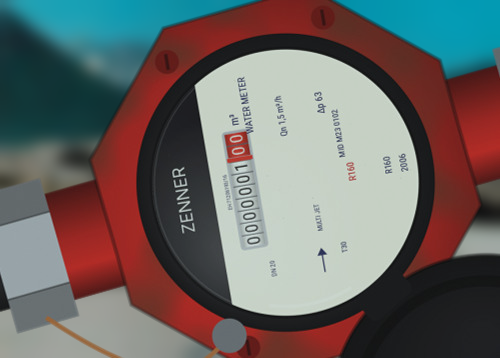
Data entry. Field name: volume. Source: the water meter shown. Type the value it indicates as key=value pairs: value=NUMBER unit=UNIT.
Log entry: value=1.00 unit=m³
